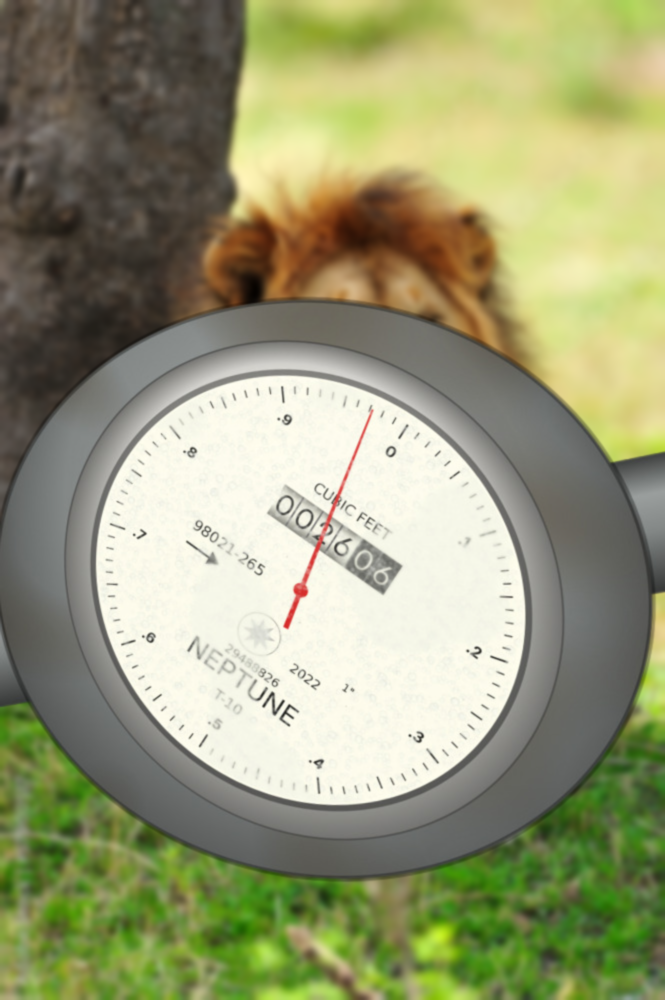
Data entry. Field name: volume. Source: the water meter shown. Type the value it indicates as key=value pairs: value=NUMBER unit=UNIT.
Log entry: value=2605.97 unit=ft³
